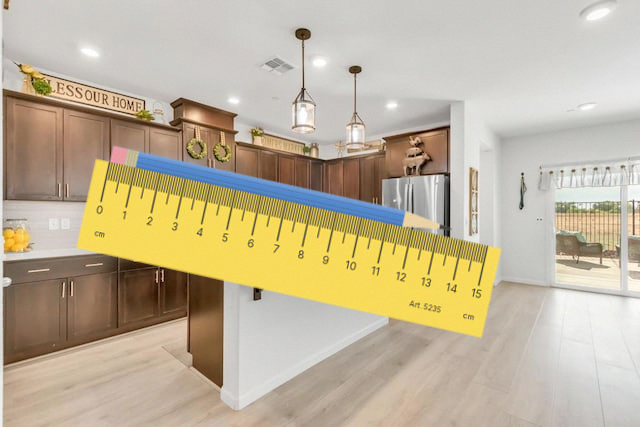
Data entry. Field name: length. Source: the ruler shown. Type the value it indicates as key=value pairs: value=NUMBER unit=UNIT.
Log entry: value=13.5 unit=cm
